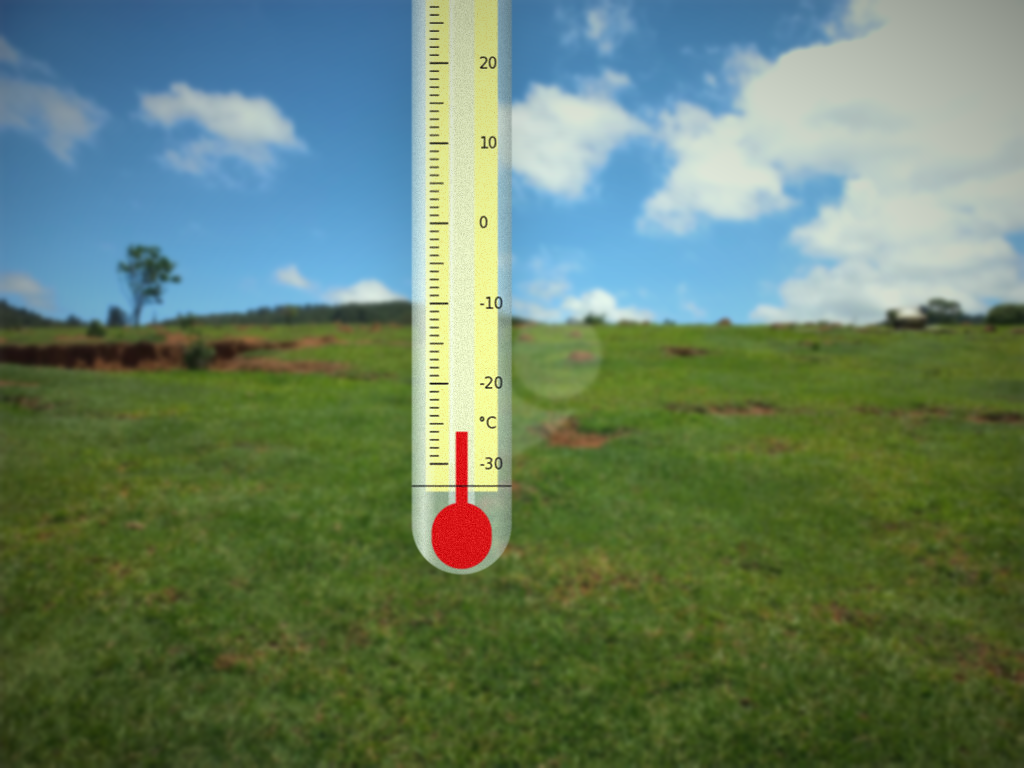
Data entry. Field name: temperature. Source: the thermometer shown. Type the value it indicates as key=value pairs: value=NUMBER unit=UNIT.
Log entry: value=-26 unit=°C
